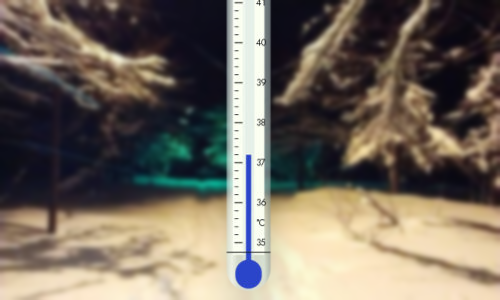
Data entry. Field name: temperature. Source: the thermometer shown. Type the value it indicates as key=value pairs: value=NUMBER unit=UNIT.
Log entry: value=37.2 unit=°C
